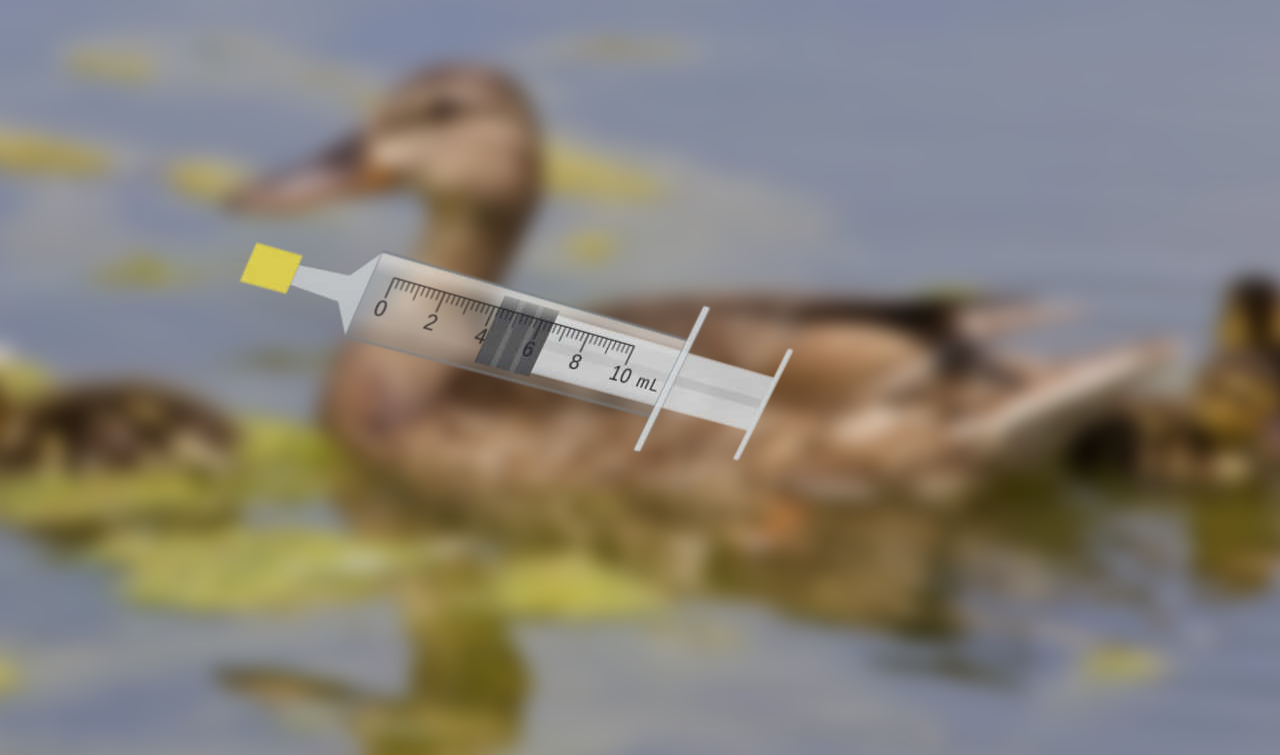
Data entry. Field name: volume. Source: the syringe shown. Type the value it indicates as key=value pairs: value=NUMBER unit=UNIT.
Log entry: value=4.2 unit=mL
